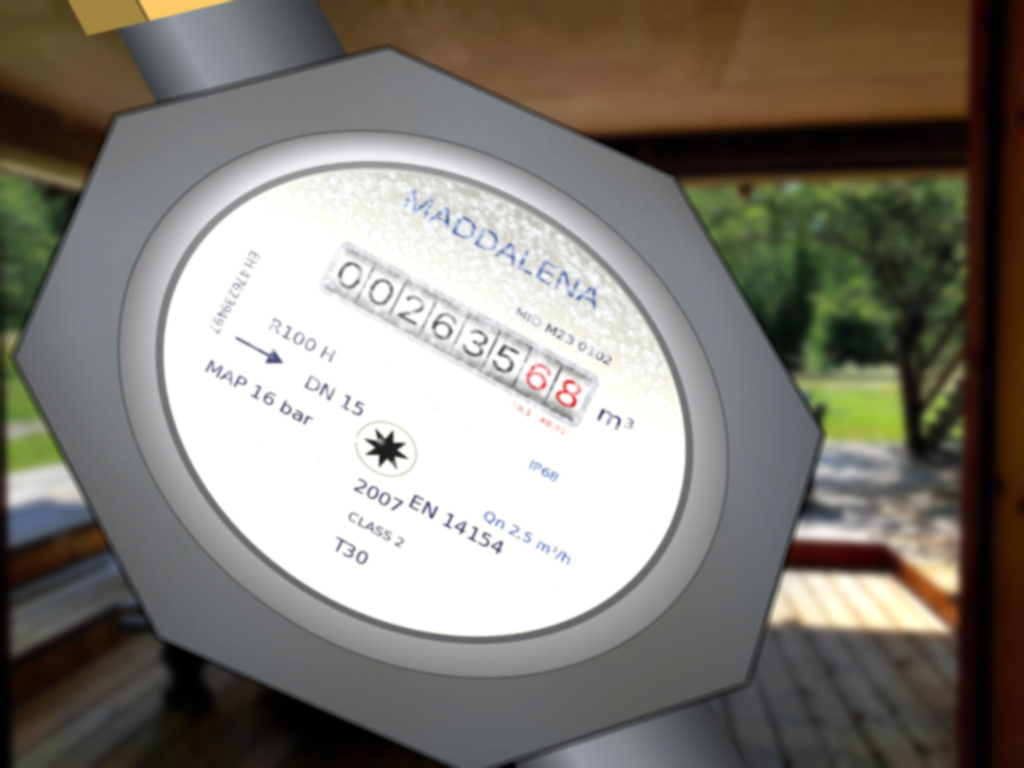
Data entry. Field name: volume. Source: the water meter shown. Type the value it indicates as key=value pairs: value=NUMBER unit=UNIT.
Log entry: value=2635.68 unit=m³
